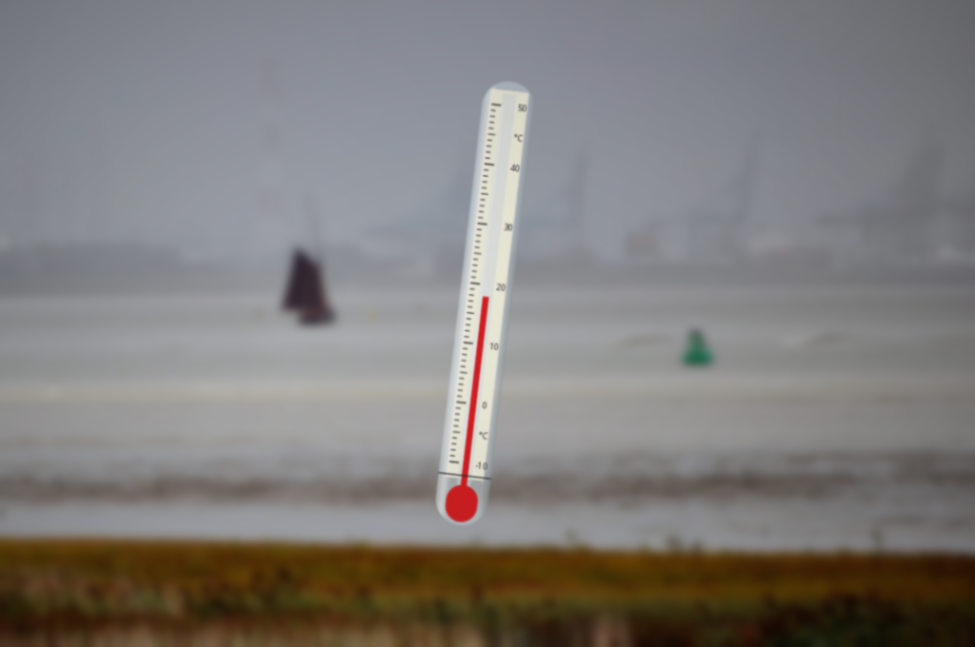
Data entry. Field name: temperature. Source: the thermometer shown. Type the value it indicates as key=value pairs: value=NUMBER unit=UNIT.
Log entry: value=18 unit=°C
